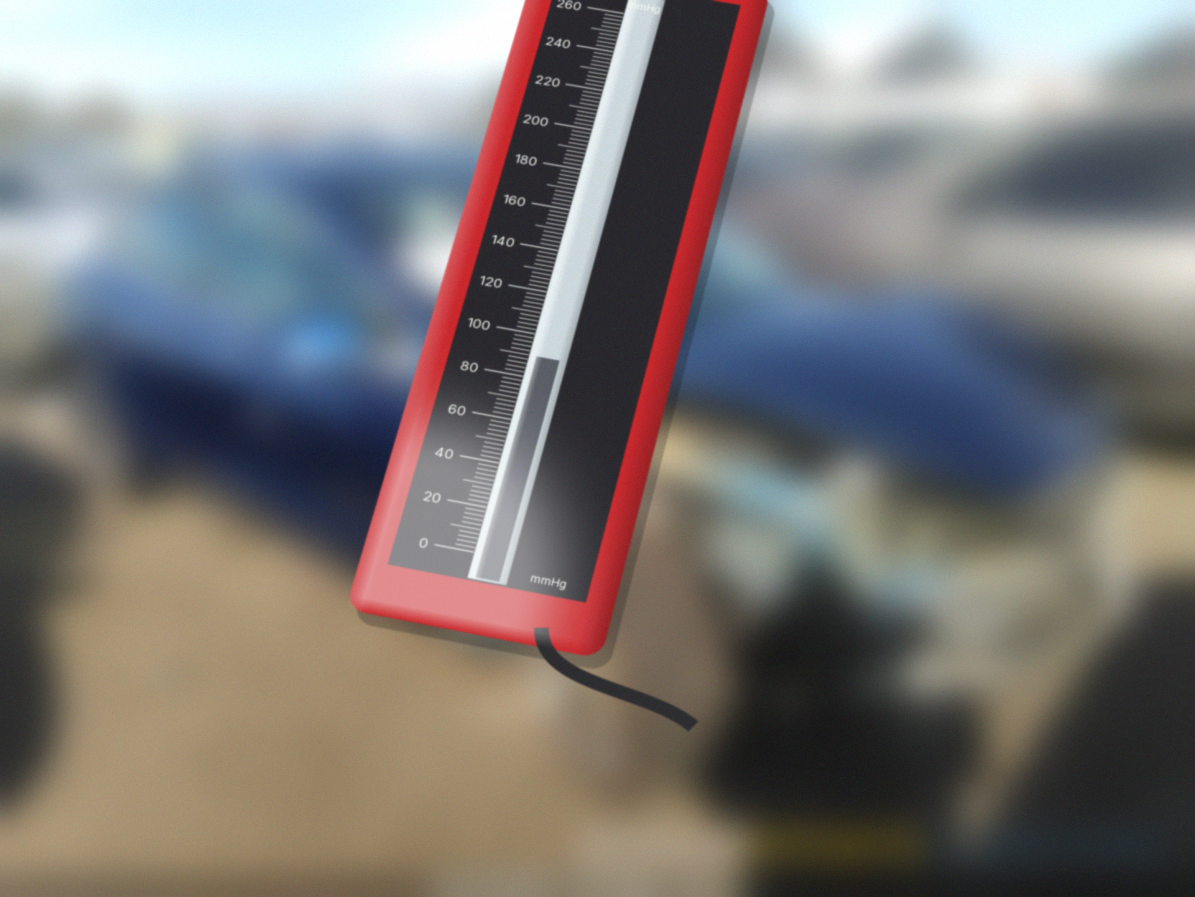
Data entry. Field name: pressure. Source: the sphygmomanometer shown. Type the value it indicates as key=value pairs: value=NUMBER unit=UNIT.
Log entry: value=90 unit=mmHg
